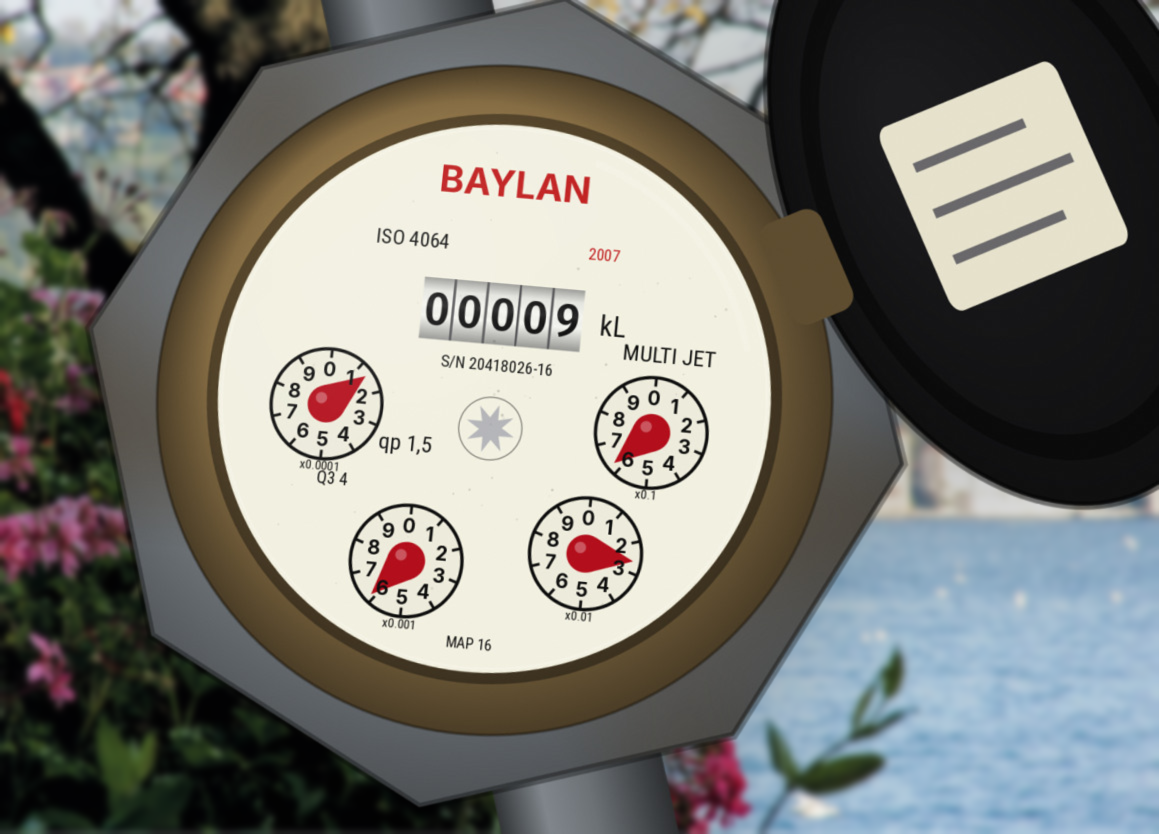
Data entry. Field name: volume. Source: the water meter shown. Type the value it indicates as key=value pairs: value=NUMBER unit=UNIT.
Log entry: value=9.6261 unit=kL
